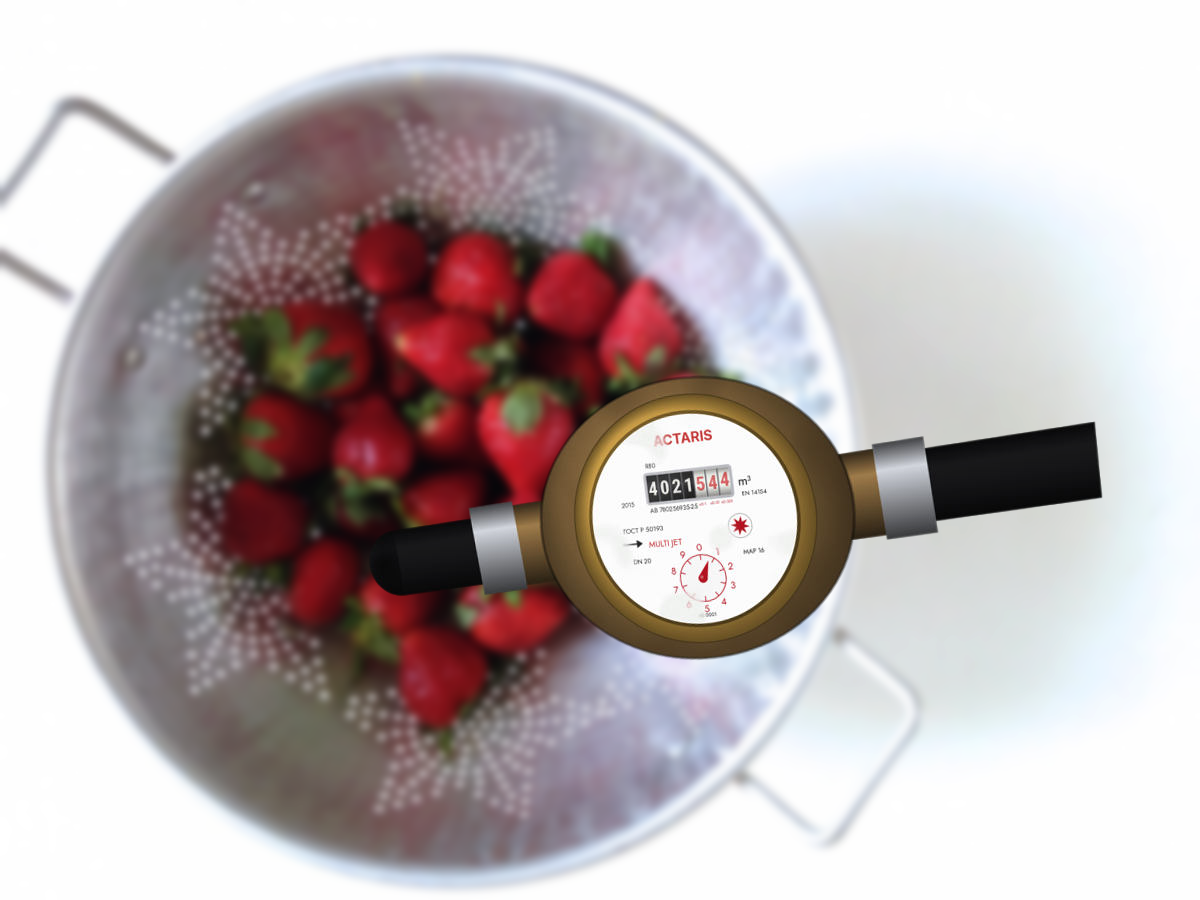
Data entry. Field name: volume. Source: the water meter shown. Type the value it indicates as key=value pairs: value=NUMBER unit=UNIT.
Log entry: value=4021.5440 unit=m³
